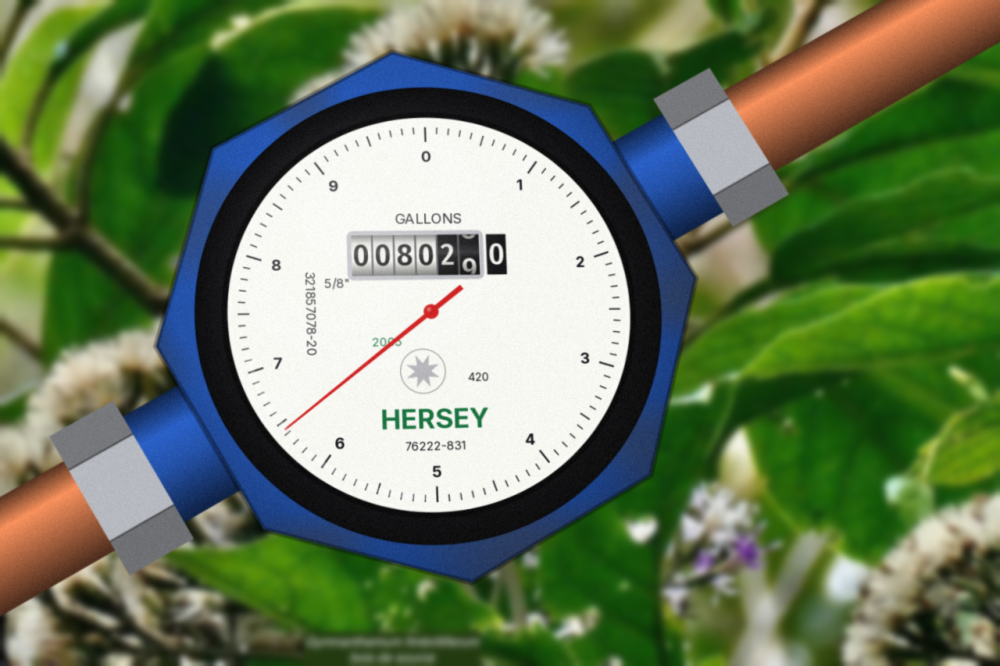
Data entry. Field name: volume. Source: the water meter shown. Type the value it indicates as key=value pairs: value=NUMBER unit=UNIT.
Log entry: value=80286.4 unit=gal
